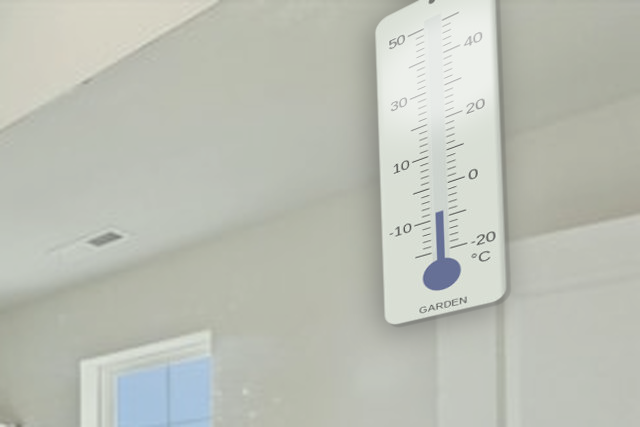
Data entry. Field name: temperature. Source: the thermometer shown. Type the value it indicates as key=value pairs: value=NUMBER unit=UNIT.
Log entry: value=-8 unit=°C
